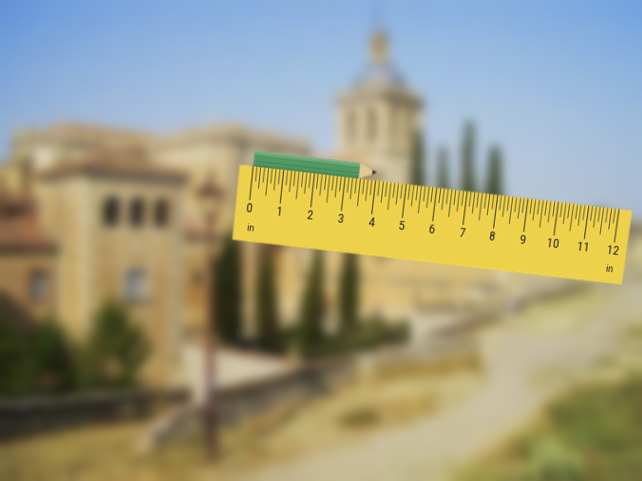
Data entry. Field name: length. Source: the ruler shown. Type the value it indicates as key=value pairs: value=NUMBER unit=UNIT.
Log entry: value=4 unit=in
